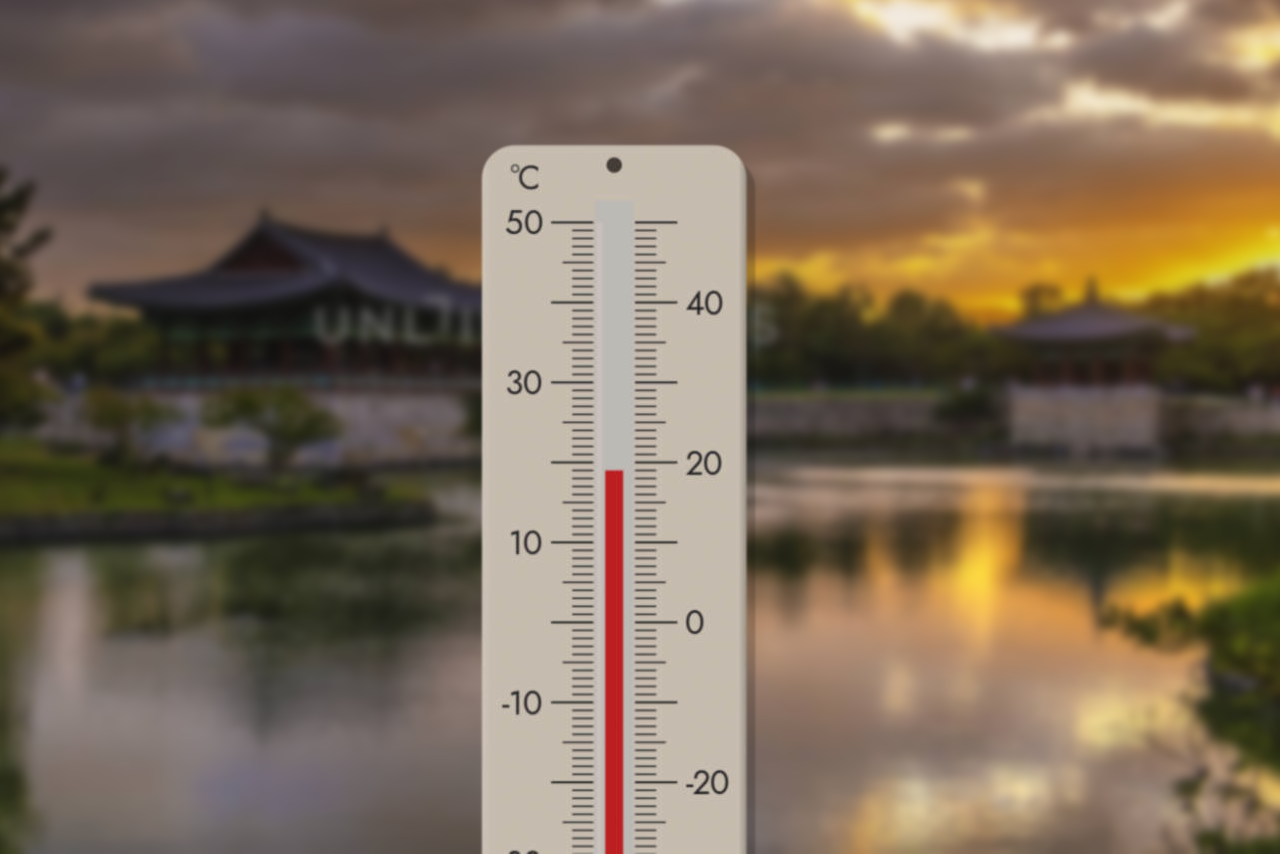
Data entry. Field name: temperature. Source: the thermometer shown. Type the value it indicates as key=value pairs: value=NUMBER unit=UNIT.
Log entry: value=19 unit=°C
